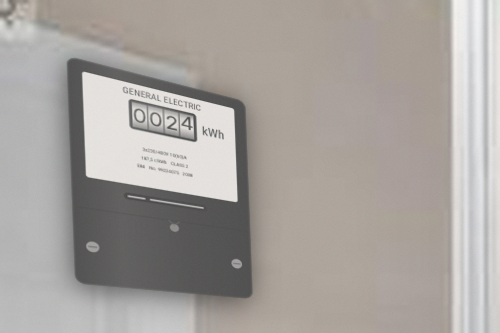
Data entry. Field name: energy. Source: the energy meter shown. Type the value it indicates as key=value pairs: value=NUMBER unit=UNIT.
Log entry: value=24 unit=kWh
